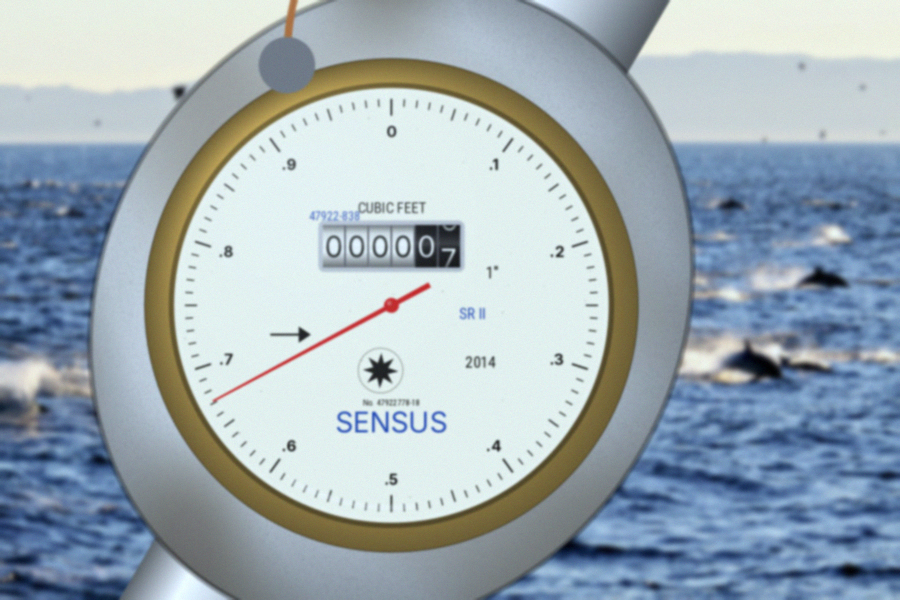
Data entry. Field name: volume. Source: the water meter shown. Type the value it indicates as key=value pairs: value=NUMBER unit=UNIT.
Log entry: value=6.67 unit=ft³
